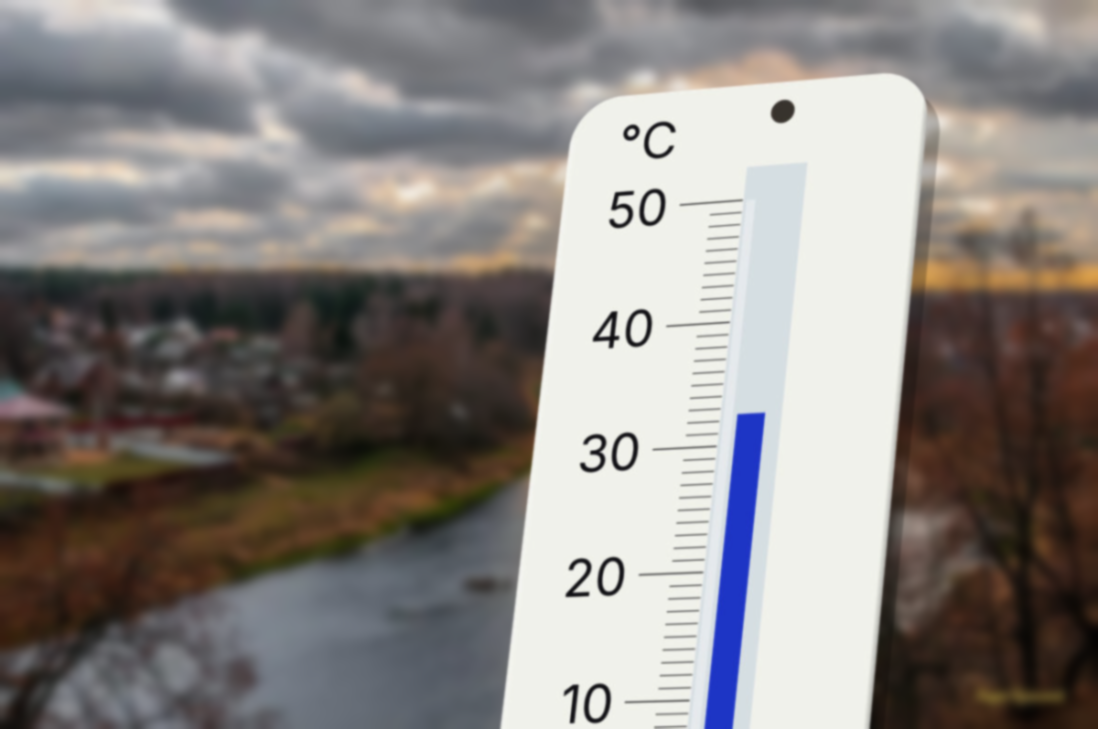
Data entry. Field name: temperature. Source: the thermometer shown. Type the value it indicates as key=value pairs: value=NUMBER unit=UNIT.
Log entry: value=32.5 unit=°C
